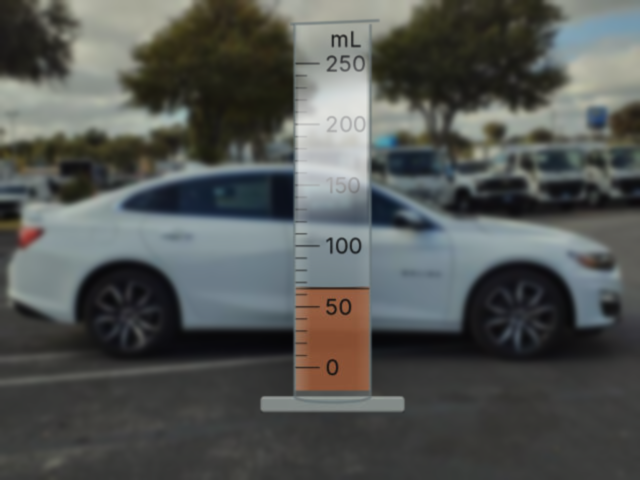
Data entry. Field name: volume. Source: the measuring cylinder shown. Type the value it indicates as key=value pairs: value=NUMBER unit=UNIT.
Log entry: value=65 unit=mL
